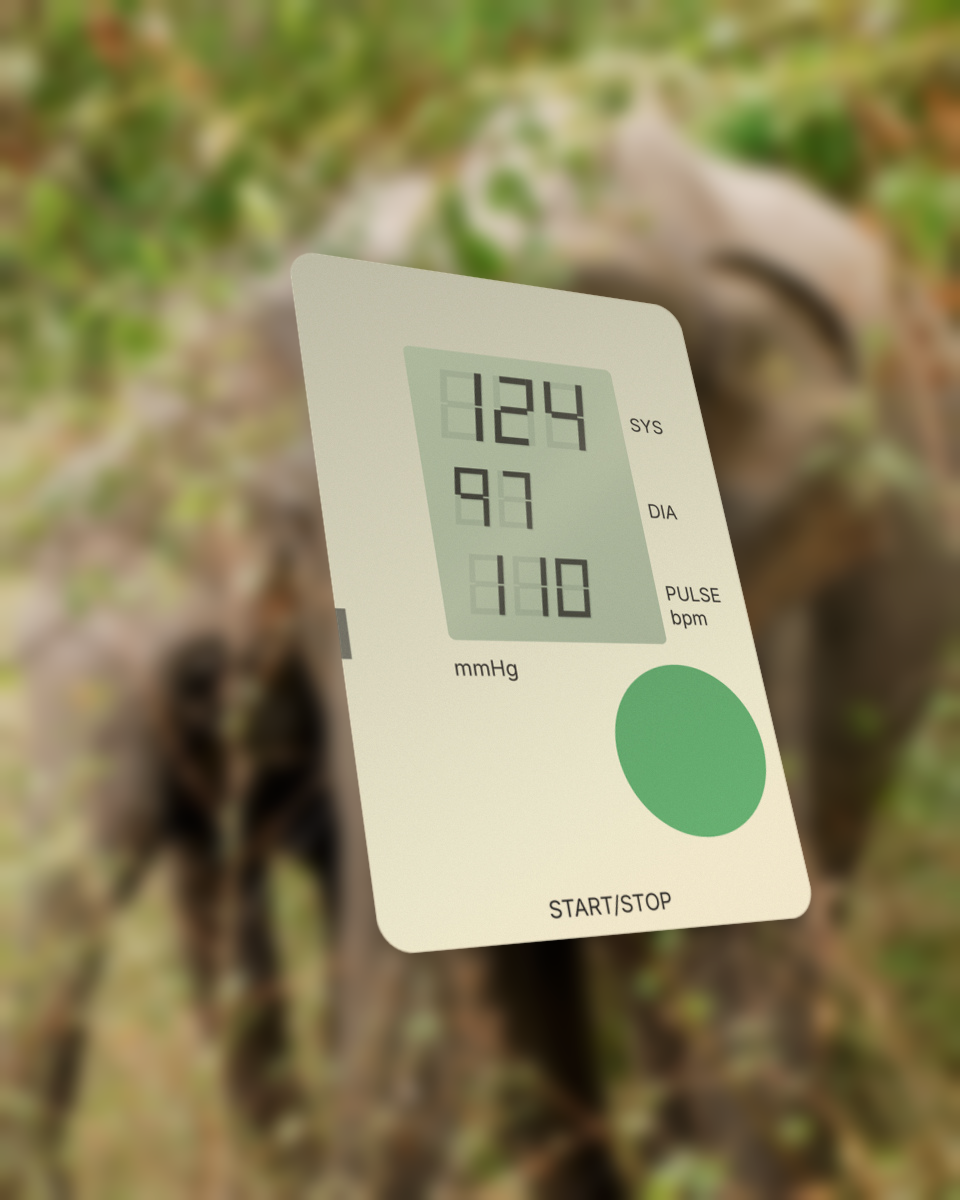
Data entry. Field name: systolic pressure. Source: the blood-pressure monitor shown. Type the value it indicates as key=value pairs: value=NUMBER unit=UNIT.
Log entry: value=124 unit=mmHg
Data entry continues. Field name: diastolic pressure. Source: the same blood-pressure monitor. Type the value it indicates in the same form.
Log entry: value=97 unit=mmHg
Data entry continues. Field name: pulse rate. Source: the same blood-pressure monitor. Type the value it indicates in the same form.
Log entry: value=110 unit=bpm
